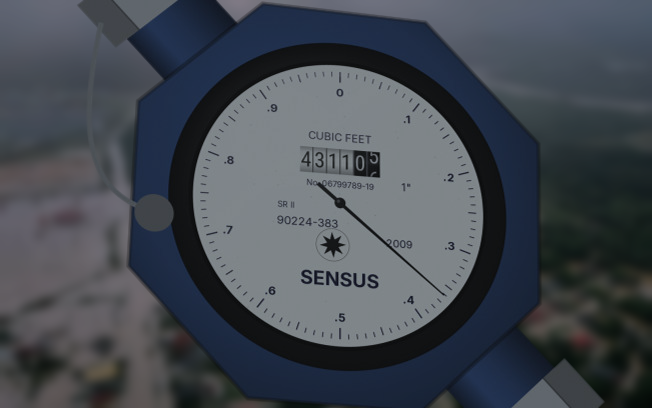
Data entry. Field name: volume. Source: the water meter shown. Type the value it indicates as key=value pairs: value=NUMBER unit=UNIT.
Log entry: value=431105.36 unit=ft³
